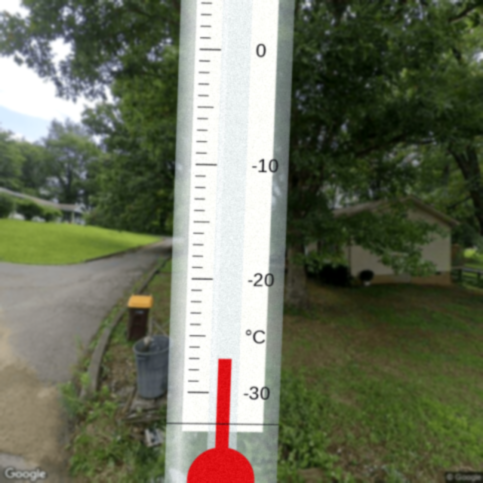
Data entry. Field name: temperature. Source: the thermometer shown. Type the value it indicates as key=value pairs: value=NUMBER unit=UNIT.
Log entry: value=-27 unit=°C
